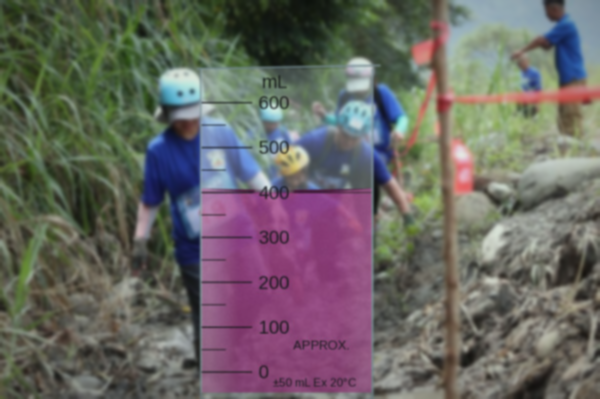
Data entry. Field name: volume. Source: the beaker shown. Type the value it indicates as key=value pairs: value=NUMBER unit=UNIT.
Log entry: value=400 unit=mL
